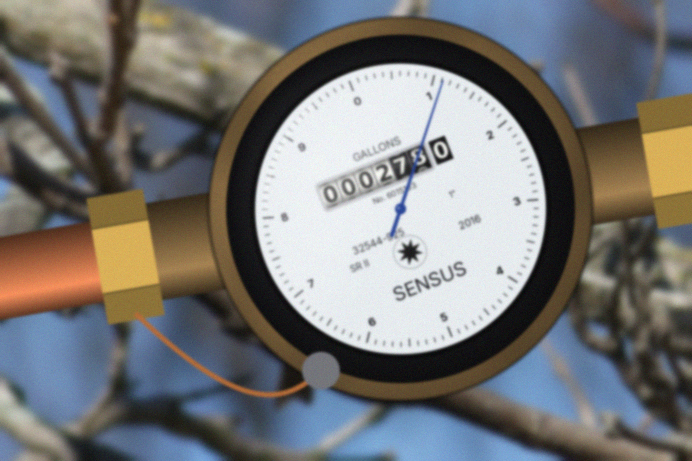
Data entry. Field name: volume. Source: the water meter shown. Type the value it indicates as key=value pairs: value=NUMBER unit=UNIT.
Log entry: value=2781.1 unit=gal
